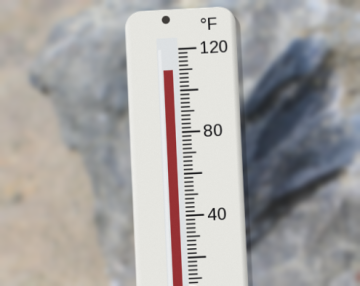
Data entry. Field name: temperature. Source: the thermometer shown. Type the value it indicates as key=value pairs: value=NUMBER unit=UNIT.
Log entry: value=110 unit=°F
